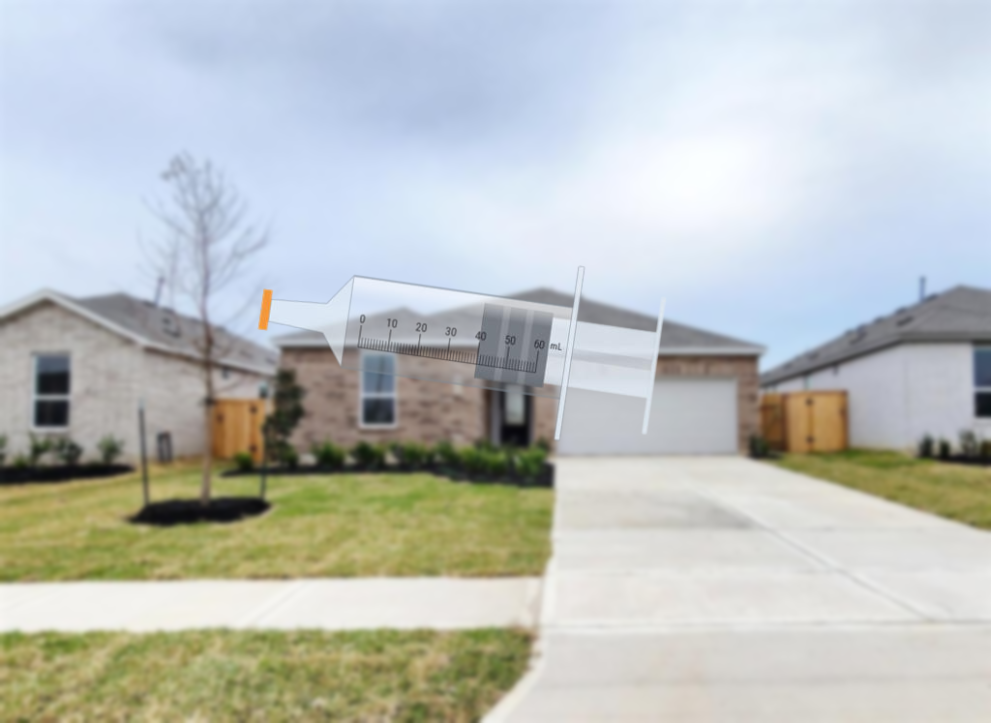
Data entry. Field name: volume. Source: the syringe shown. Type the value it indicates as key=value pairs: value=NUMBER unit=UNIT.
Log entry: value=40 unit=mL
